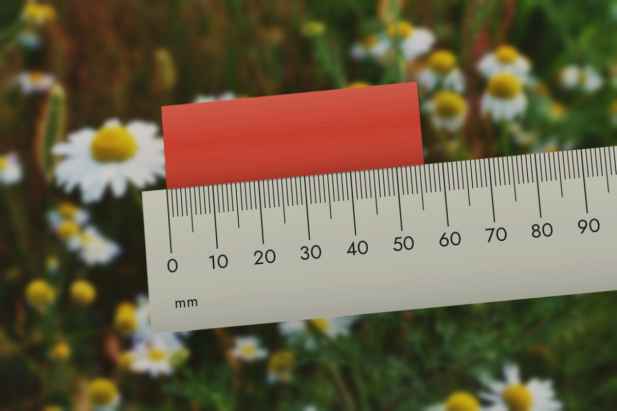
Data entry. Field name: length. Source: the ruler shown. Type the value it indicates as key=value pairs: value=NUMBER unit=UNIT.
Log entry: value=56 unit=mm
